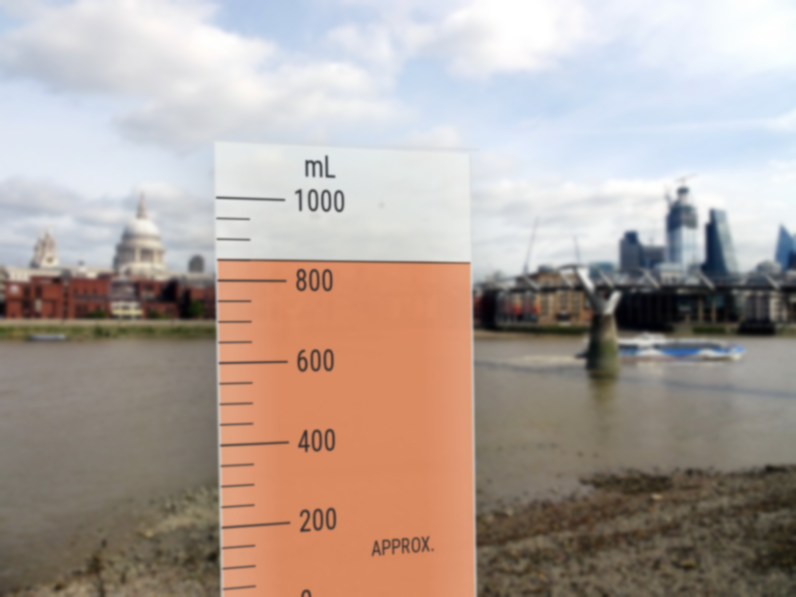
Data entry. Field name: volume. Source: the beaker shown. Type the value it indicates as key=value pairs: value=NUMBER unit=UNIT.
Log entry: value=850 unit=mL
